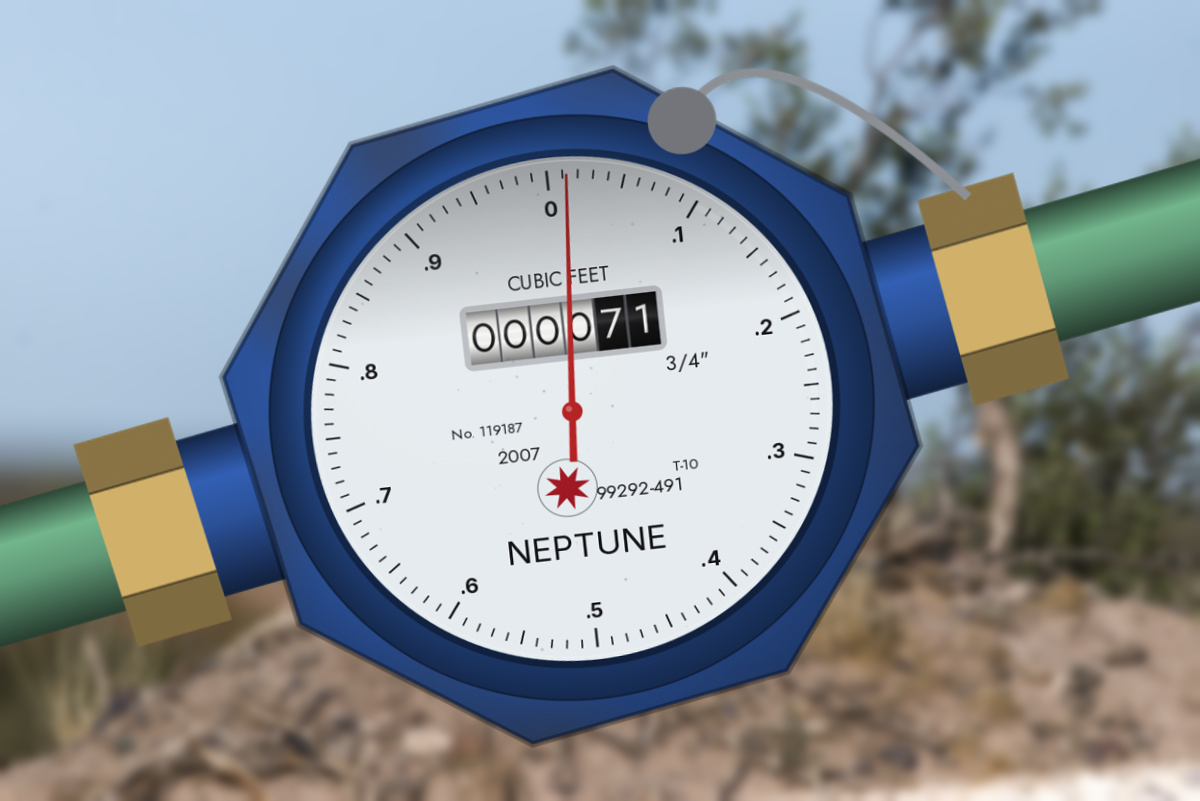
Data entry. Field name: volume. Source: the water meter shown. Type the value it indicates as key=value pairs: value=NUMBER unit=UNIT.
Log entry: value=71.01 unit=ft³
